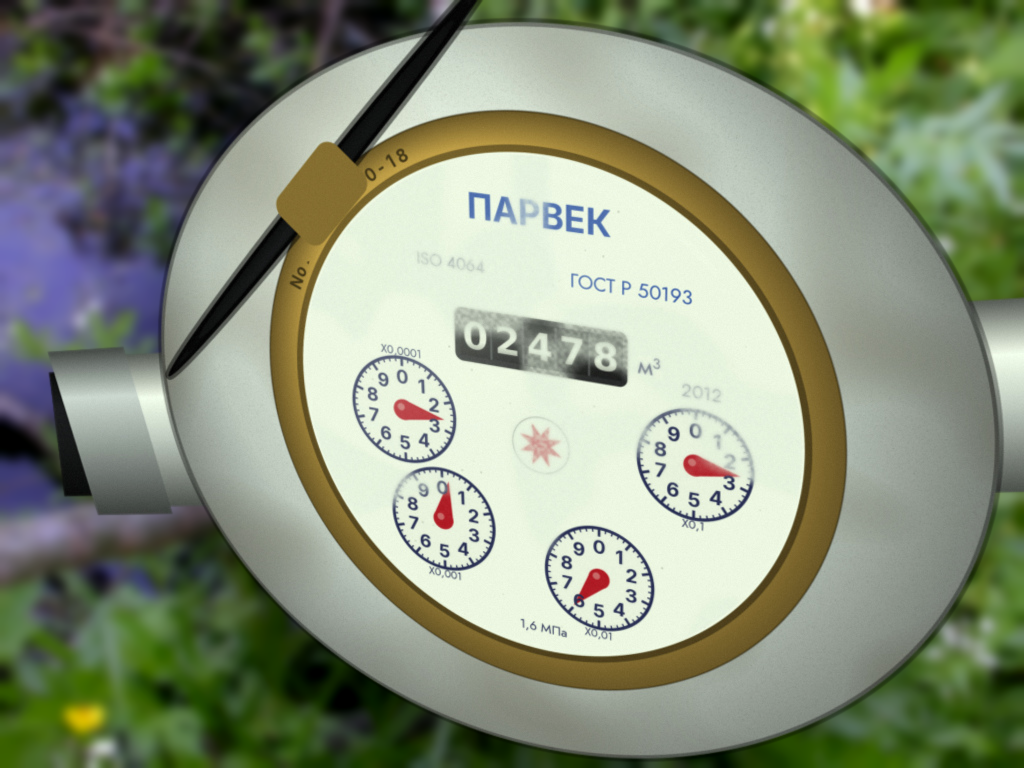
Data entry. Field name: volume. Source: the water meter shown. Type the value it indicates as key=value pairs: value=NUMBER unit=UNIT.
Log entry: value=2478.2602 unit=m³
